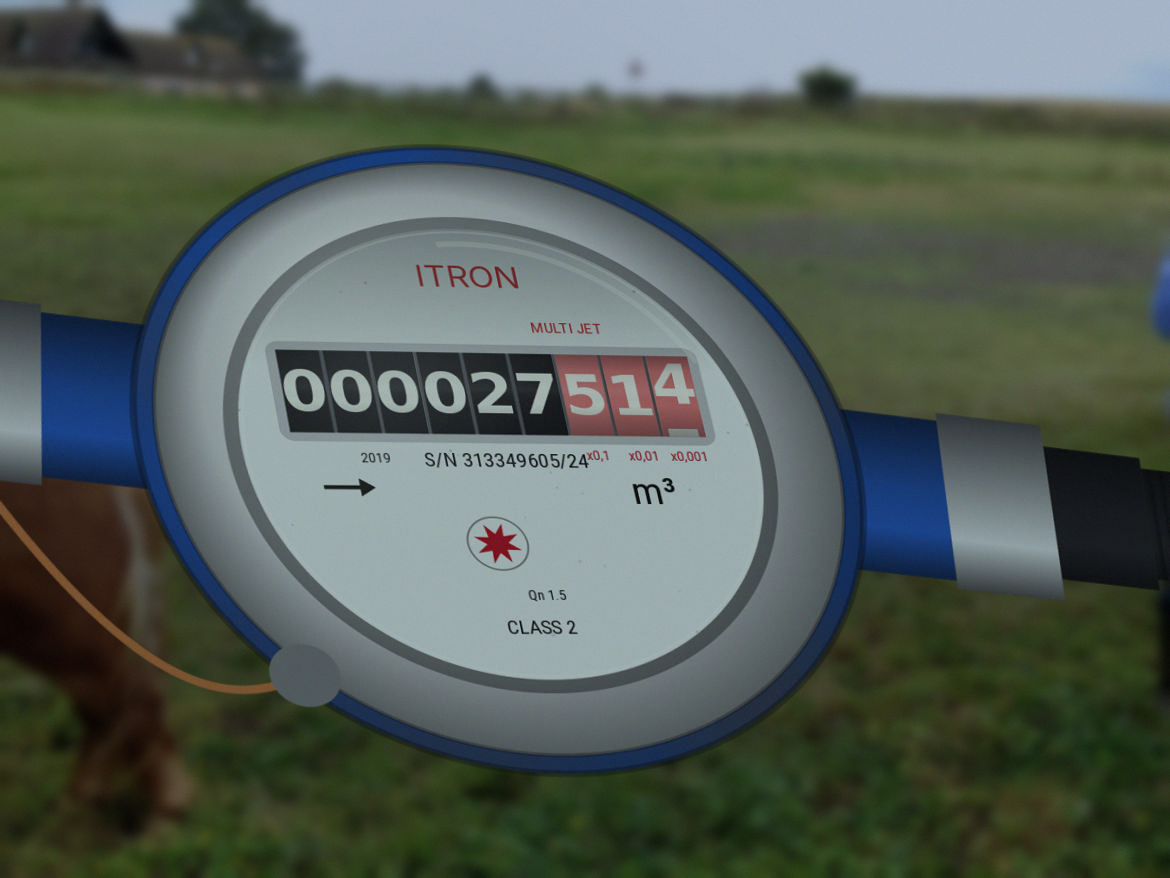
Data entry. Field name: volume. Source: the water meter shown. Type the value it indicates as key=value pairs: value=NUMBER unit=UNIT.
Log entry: value=27.514 unit=m³
